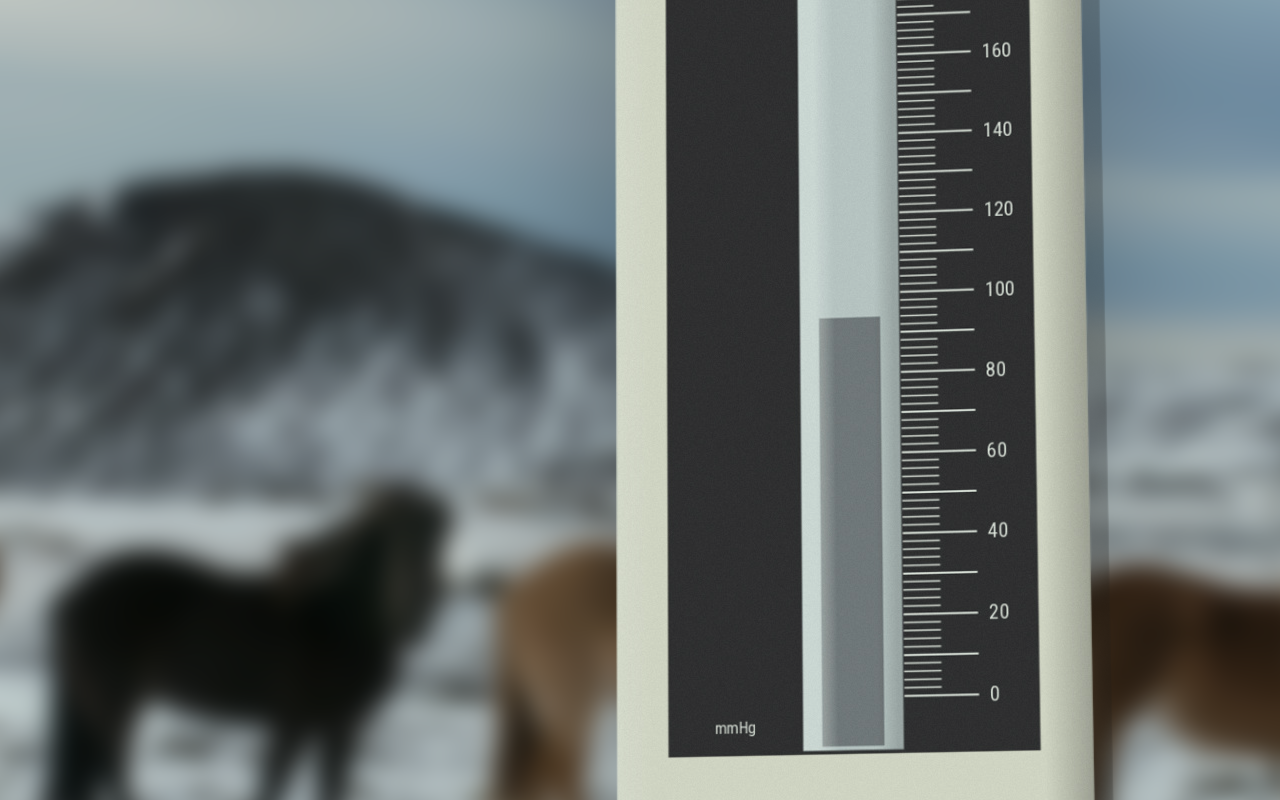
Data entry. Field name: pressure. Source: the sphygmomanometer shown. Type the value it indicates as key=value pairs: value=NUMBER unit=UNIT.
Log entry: value=94 unit=mmHg
